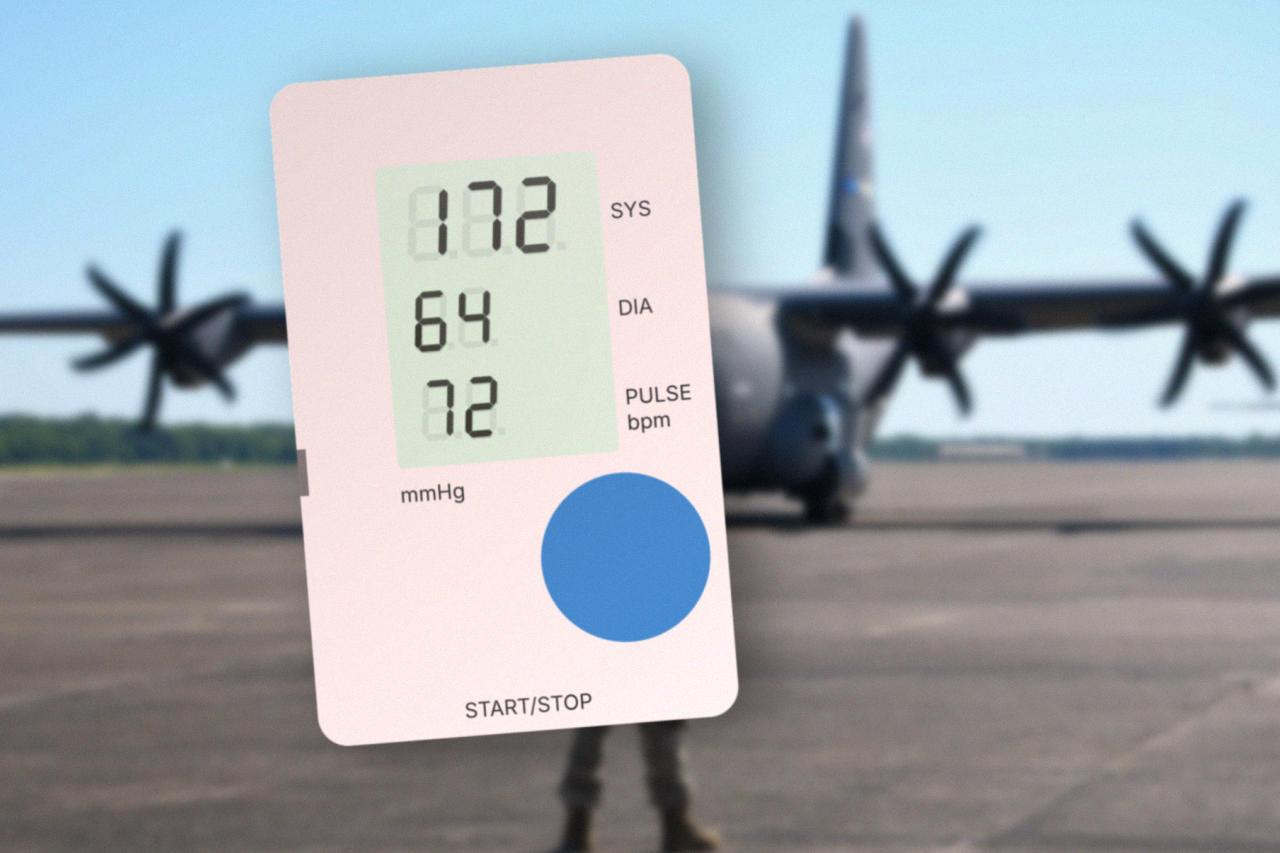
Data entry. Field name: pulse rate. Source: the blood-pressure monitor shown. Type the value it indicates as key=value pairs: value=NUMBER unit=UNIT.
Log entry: value=72 unit=bpm
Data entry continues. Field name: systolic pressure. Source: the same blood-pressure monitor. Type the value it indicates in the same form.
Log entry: value=172 unit=mmHg
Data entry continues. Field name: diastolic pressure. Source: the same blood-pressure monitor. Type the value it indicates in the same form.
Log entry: value=64 unit=mmHg
